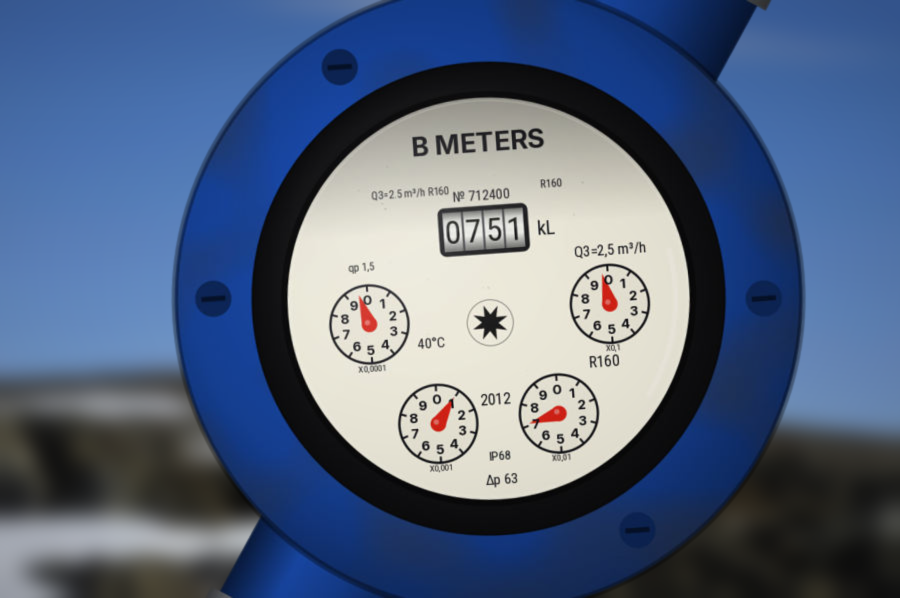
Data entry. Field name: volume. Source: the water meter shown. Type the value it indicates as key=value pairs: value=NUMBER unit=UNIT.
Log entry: value=750.9709 unit=kL
